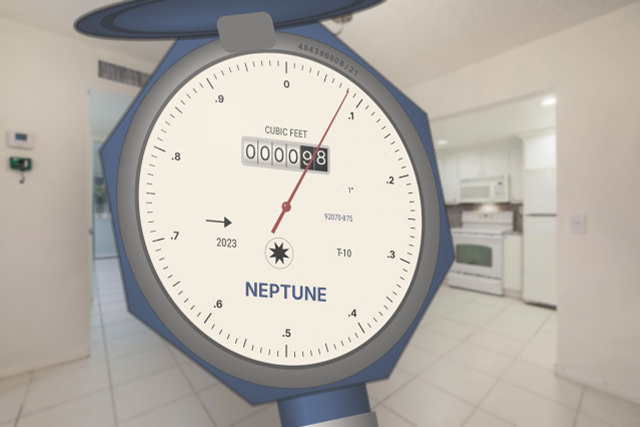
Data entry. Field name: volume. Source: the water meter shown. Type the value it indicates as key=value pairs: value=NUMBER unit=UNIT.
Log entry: value=98.08 unit=ft³
